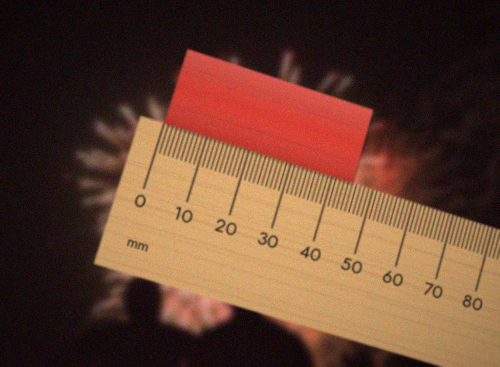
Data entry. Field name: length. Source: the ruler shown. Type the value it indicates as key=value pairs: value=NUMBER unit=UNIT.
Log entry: value=45 unit=mm
